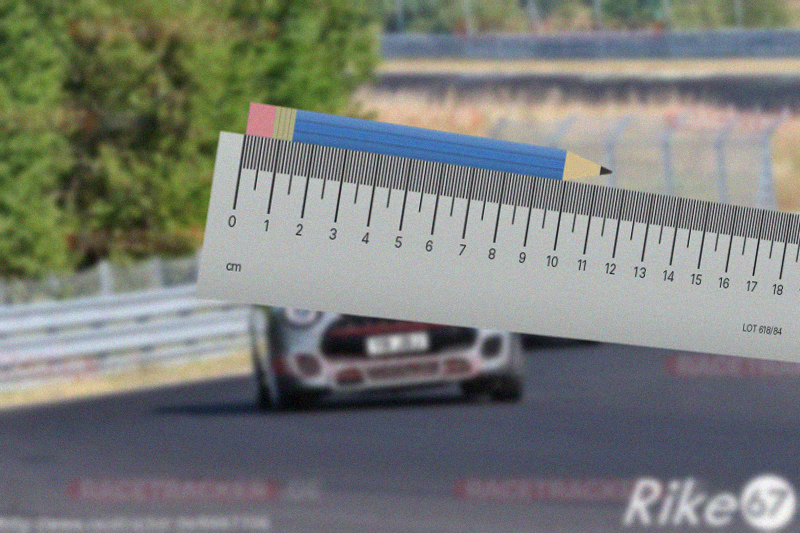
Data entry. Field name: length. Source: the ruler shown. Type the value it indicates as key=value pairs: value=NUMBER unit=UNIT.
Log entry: value=11.5 unit=cm
